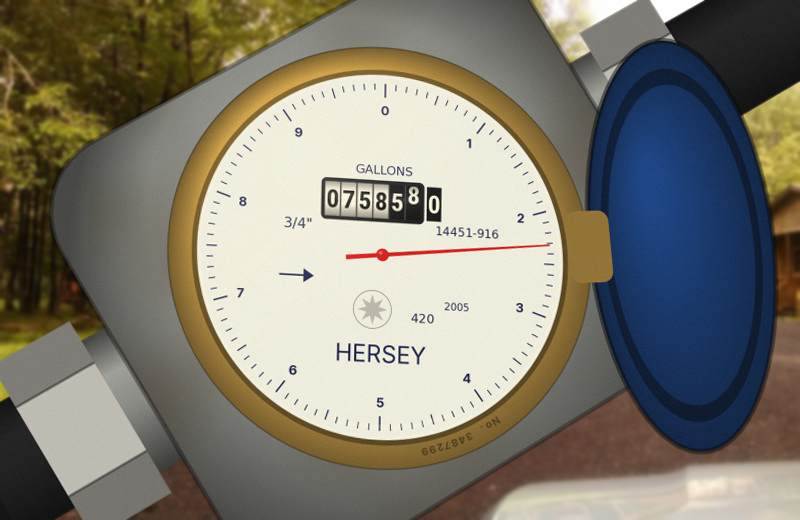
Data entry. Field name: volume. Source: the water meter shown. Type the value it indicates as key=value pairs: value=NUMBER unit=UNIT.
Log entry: value=758582.3 unit=gal
